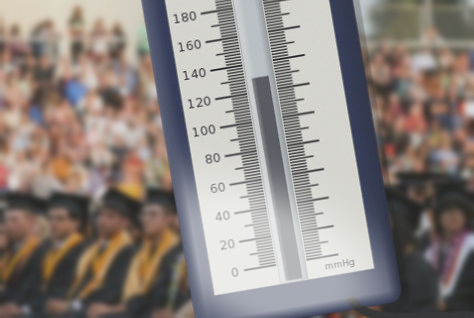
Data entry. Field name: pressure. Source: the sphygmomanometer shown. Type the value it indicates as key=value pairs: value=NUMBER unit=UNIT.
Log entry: value=130 unit=mmHg
